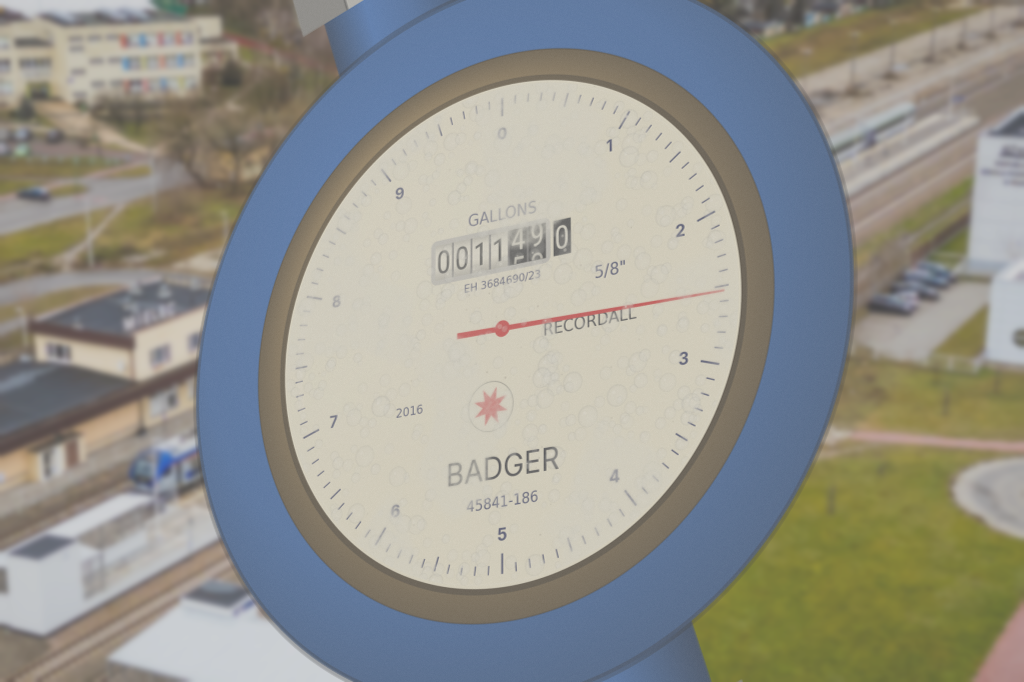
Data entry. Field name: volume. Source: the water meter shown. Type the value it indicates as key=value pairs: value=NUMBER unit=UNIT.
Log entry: value=11492.5 unit=gal
